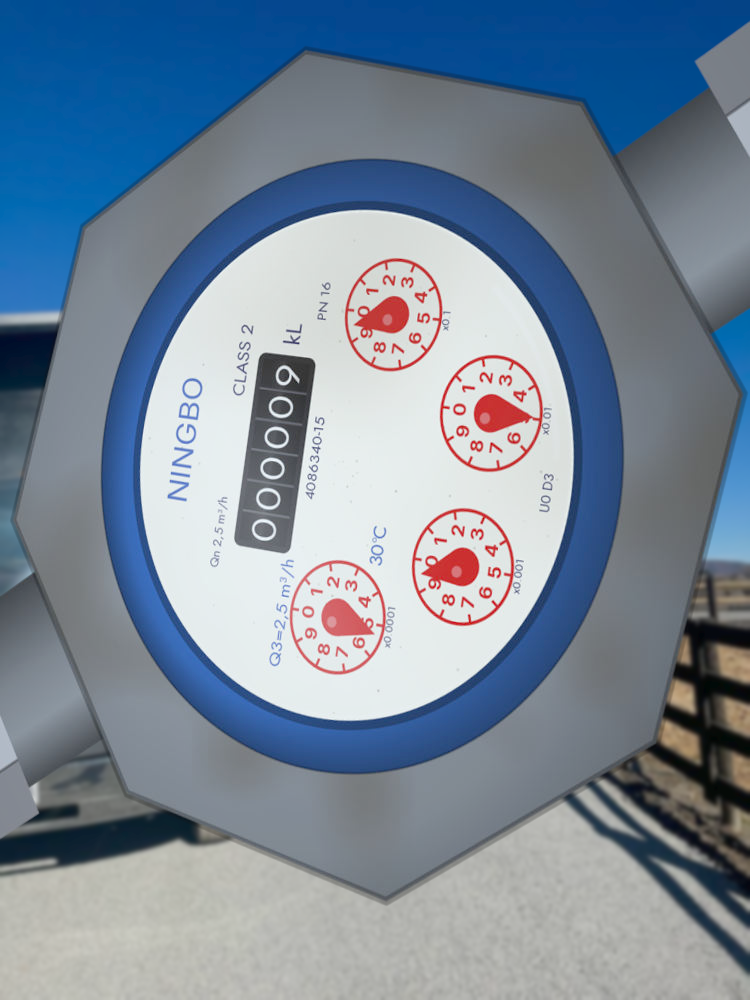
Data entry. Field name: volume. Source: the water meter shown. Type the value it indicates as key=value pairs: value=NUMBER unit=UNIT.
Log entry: value=8.9495 unit=kL
